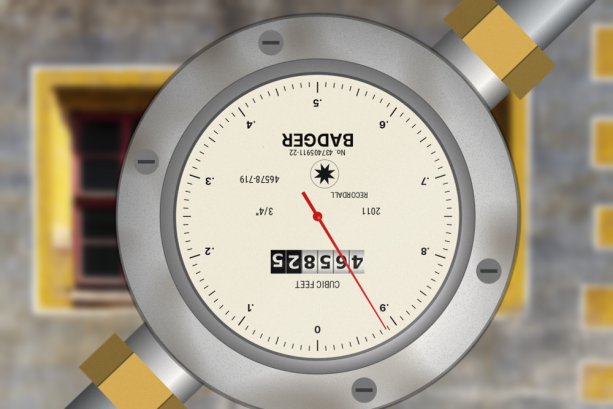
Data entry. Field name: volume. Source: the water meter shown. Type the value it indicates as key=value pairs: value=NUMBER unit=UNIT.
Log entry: value=465824.91 unit=ft³
